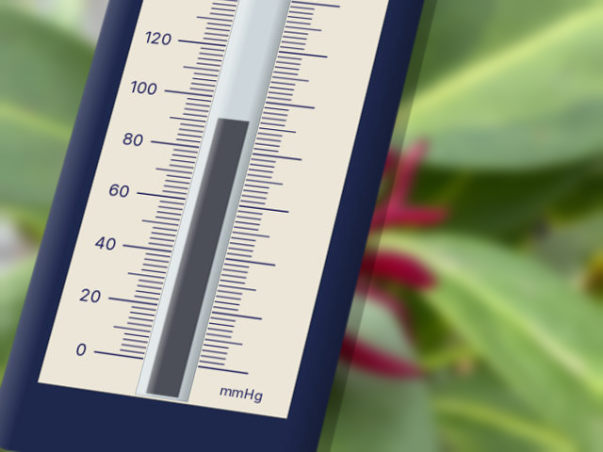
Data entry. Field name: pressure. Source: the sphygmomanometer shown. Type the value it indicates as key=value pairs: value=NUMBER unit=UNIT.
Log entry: value=92 unit=mmHg
